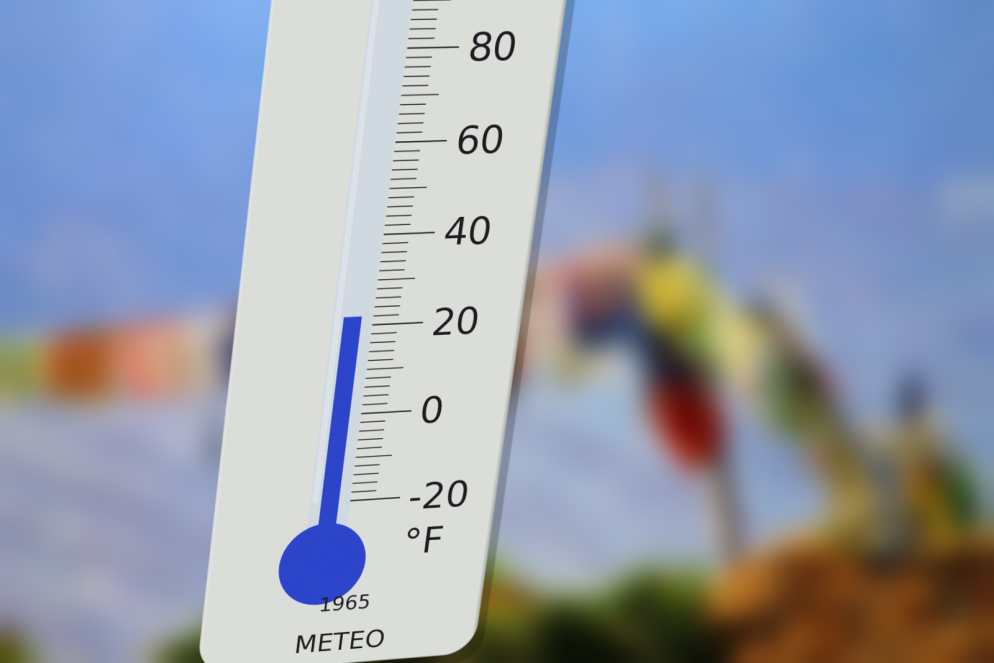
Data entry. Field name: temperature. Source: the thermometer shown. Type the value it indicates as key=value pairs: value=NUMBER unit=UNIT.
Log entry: value=22 unit=°F
